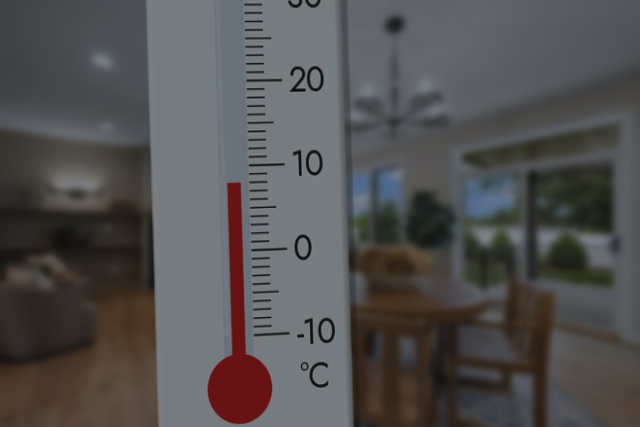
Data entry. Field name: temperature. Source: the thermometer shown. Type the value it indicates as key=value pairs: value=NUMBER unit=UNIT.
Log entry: value=8 unit=°C
